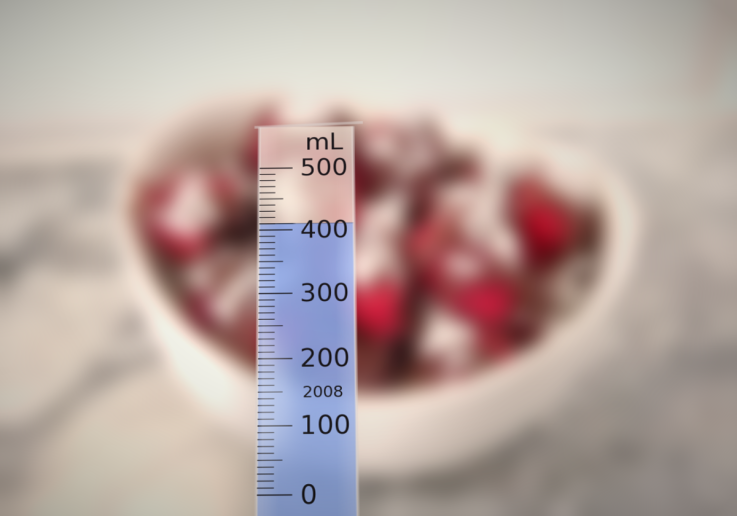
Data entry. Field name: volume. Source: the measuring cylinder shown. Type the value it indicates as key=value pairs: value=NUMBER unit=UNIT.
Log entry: value=410 unit=mL
